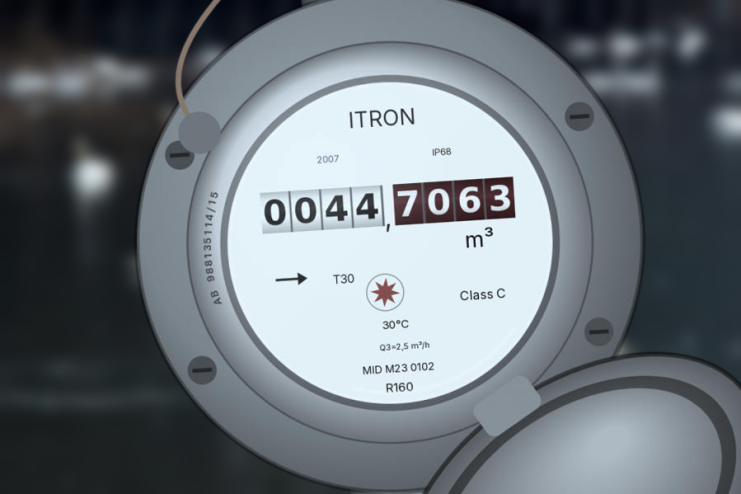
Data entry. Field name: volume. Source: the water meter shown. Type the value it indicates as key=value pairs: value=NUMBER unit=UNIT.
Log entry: value=44.7063 unit=m³
